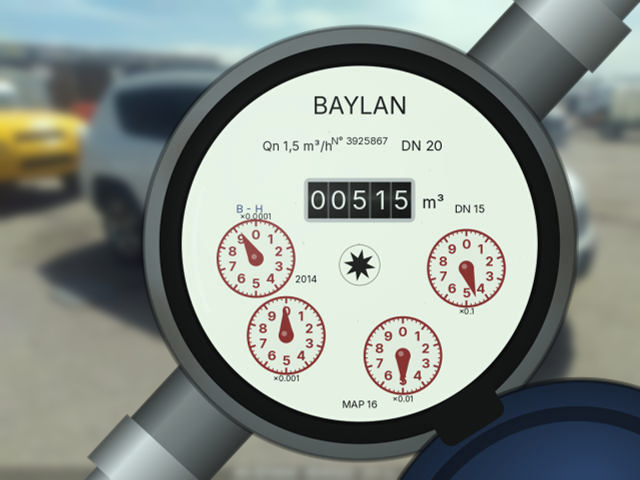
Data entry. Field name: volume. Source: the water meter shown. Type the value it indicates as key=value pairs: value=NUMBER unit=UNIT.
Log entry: value=515.4499 unit=m³
